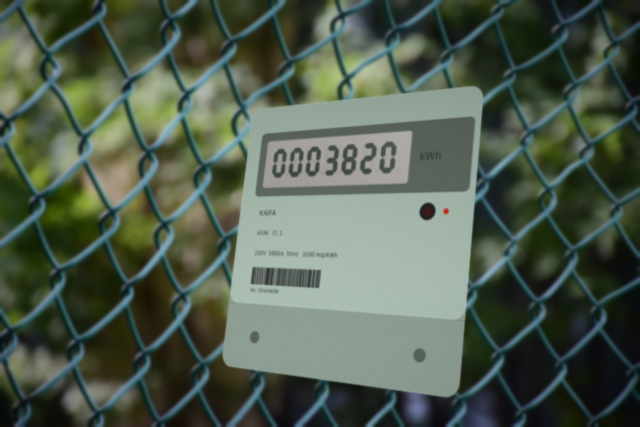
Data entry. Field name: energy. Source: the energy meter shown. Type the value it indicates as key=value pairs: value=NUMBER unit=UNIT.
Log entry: value=3820 unit=kWh
